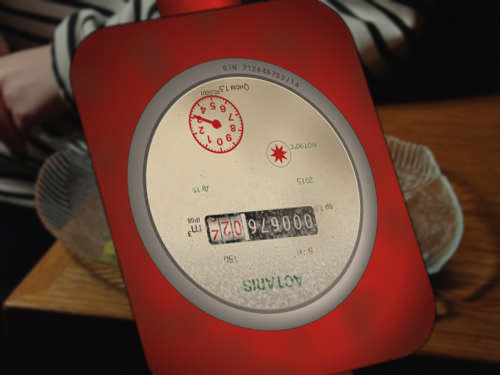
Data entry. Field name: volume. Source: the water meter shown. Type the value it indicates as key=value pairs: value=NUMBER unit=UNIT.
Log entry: value=676.0223 unit=m³
